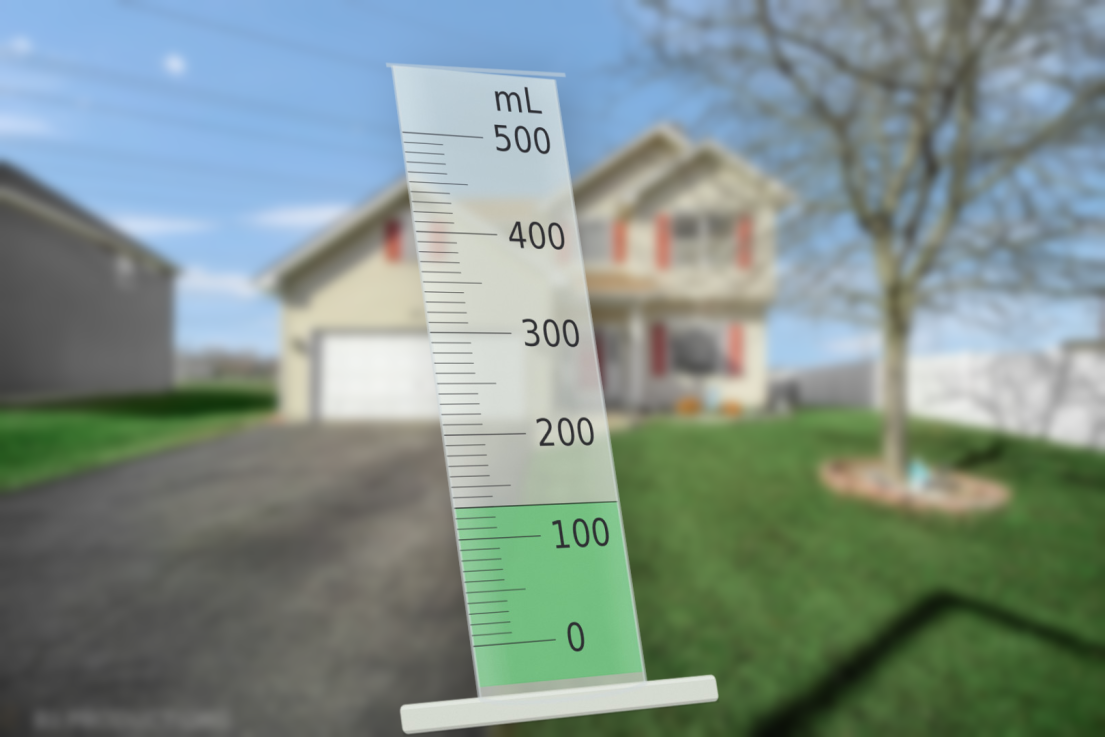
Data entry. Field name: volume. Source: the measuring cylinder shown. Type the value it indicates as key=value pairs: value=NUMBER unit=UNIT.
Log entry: value=130 unit=mL
